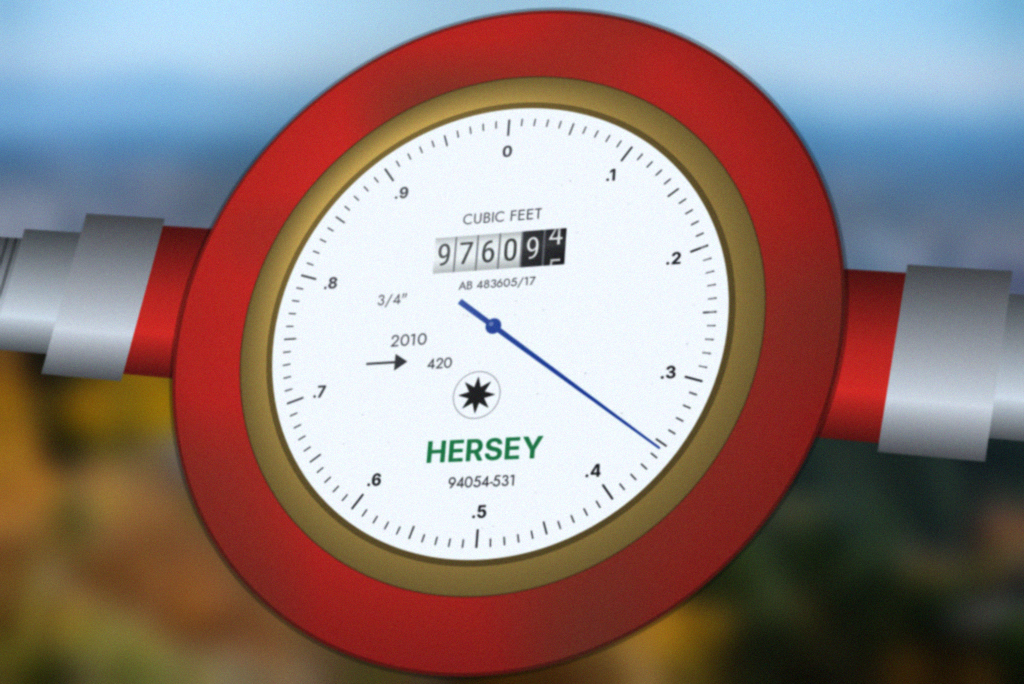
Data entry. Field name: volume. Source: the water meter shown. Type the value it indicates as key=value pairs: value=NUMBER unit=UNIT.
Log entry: value=976094.35 unit=ft³
